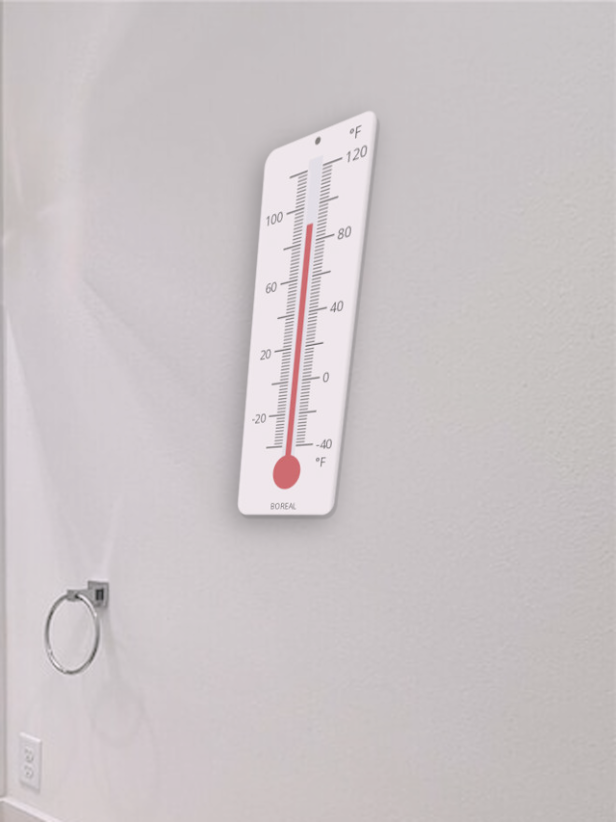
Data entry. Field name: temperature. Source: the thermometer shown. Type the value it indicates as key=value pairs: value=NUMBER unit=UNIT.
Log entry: value=90 unit=°F
